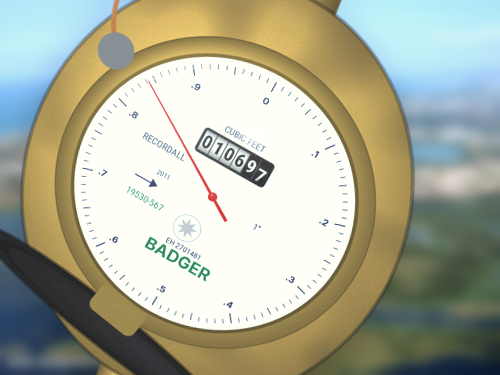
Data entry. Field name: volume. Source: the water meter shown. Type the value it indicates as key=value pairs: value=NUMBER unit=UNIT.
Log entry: value=10696.84 unit=ft³
